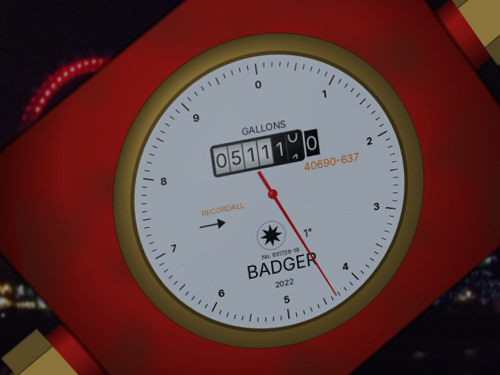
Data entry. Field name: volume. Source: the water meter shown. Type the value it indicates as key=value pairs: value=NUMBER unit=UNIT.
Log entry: value=511104.3 unit=gal
